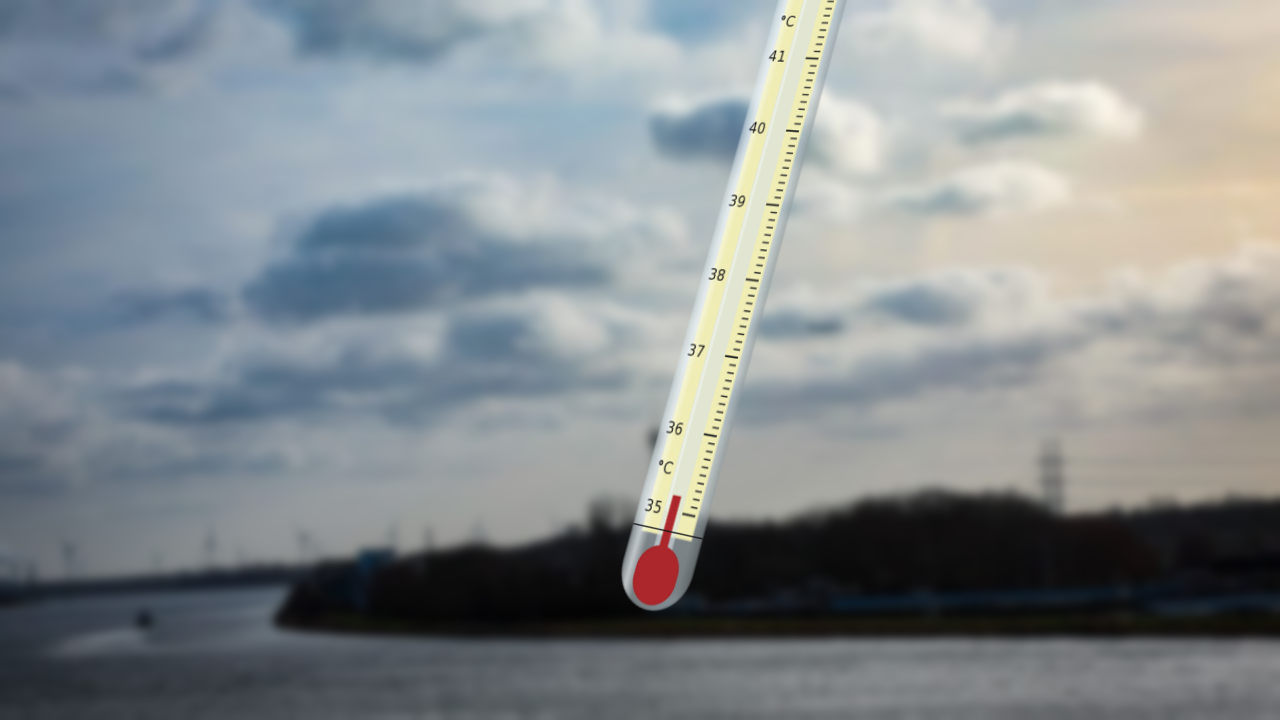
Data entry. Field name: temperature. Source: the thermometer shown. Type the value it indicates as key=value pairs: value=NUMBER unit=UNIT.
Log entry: value=35.2 unit=°C
